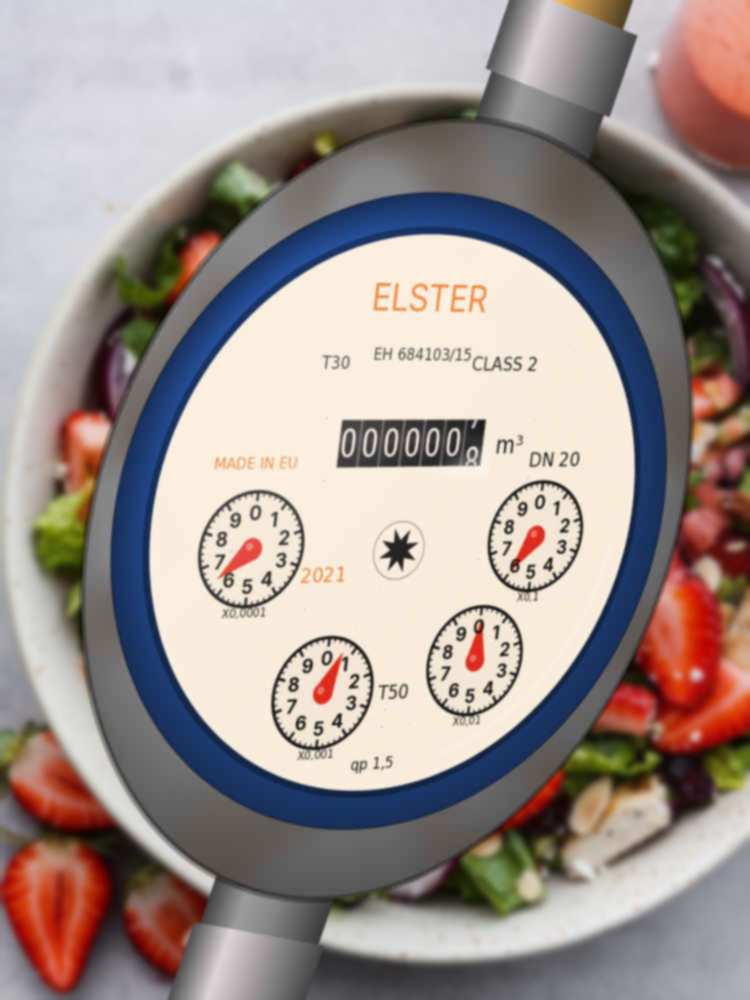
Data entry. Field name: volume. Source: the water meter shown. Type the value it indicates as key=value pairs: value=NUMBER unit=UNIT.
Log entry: value=7.6006 unit=m³
